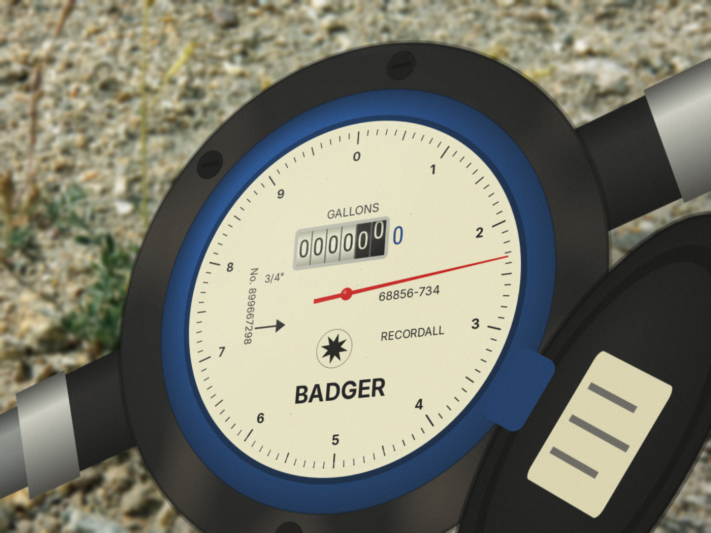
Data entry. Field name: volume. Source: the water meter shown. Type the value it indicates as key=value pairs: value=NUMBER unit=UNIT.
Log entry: value=2.3 unit=gal
